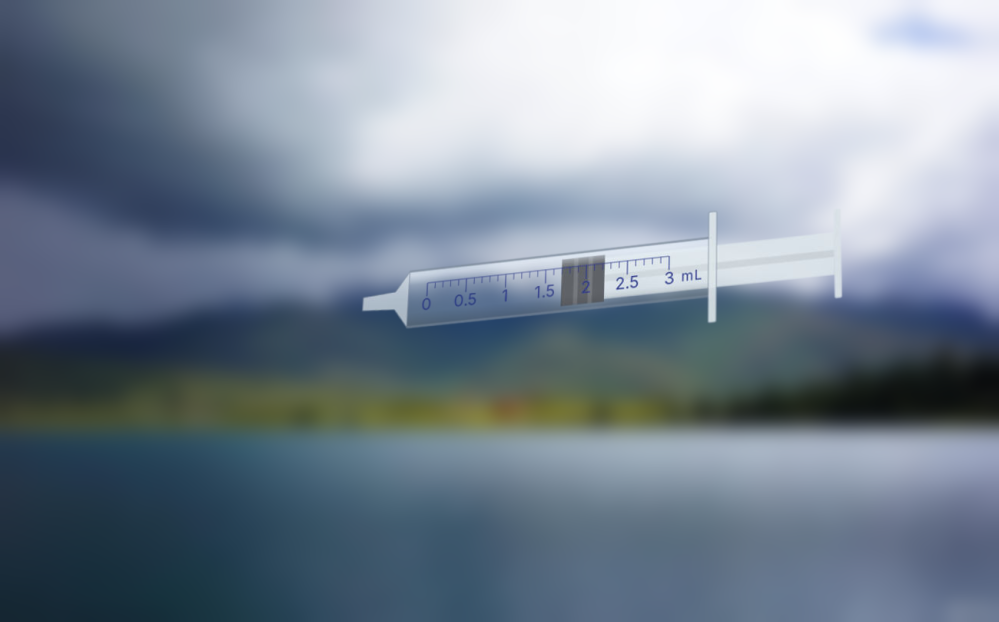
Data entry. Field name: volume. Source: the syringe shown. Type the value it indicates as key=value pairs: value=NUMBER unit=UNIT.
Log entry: value=1.7 unit=mL
